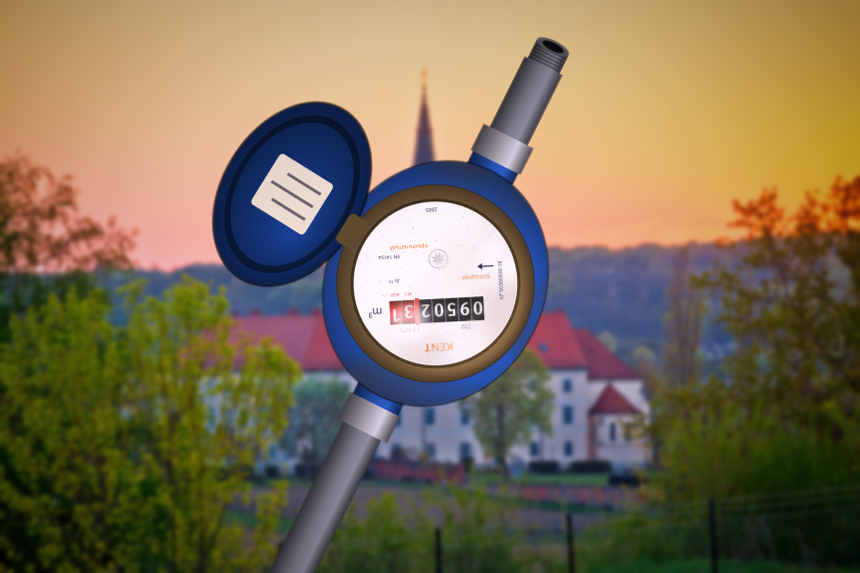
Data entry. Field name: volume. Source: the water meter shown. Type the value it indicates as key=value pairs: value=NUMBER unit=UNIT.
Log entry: value=9502.31 unit=m³
